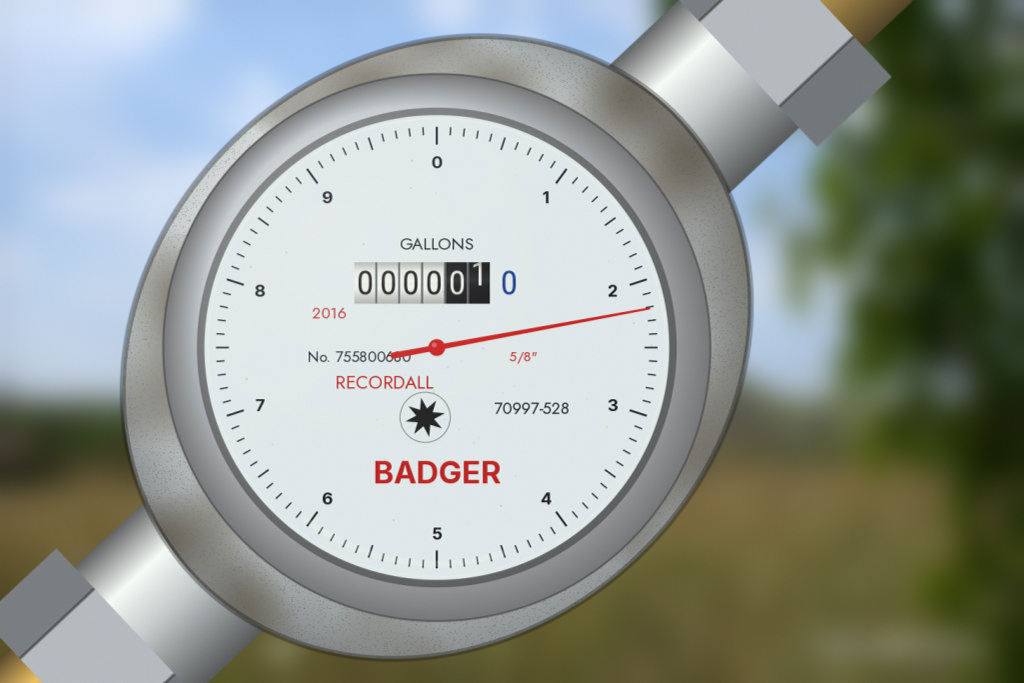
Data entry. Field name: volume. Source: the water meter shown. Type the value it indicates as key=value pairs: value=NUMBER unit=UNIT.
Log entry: value=12.2 unit=gal
